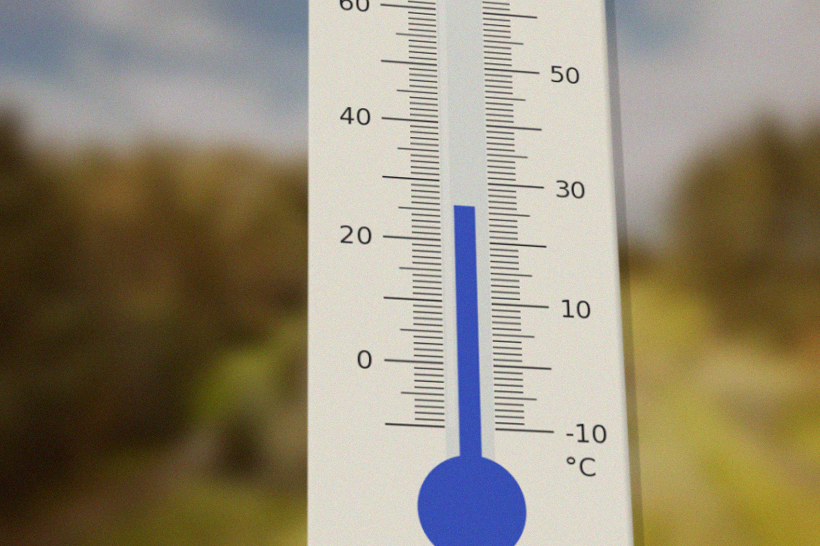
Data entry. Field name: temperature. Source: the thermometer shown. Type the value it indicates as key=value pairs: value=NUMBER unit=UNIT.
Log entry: value=26 unit=°C
